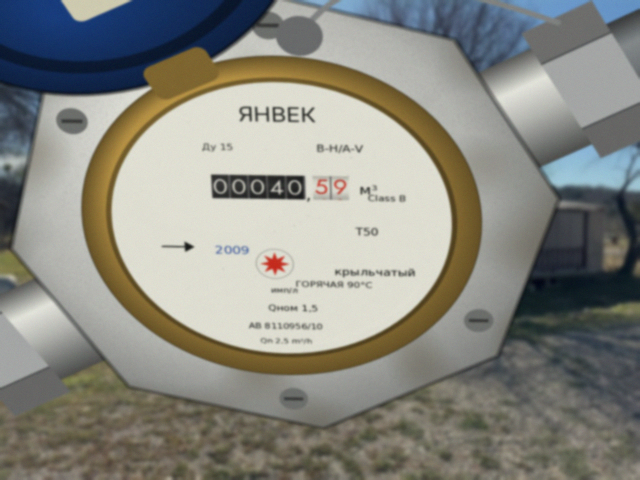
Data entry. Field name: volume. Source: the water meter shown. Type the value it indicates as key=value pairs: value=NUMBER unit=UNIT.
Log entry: value=40.59 unit=m³
